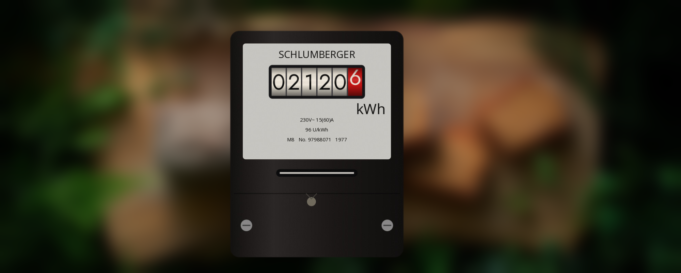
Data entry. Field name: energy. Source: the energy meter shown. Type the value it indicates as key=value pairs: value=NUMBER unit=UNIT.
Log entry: value=2120.6 unit=kWh
